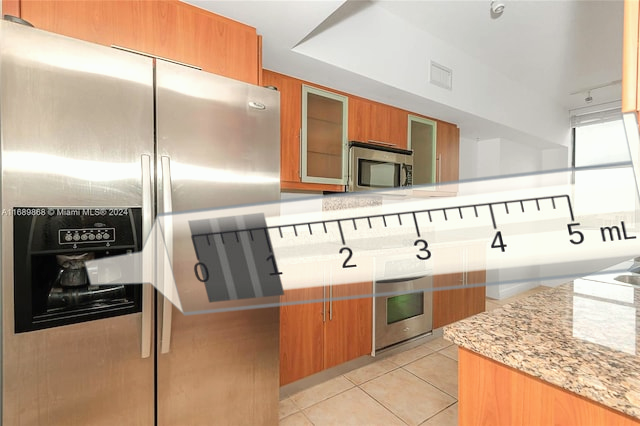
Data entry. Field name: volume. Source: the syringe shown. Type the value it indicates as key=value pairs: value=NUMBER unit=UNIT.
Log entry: value=0 unit=mL
